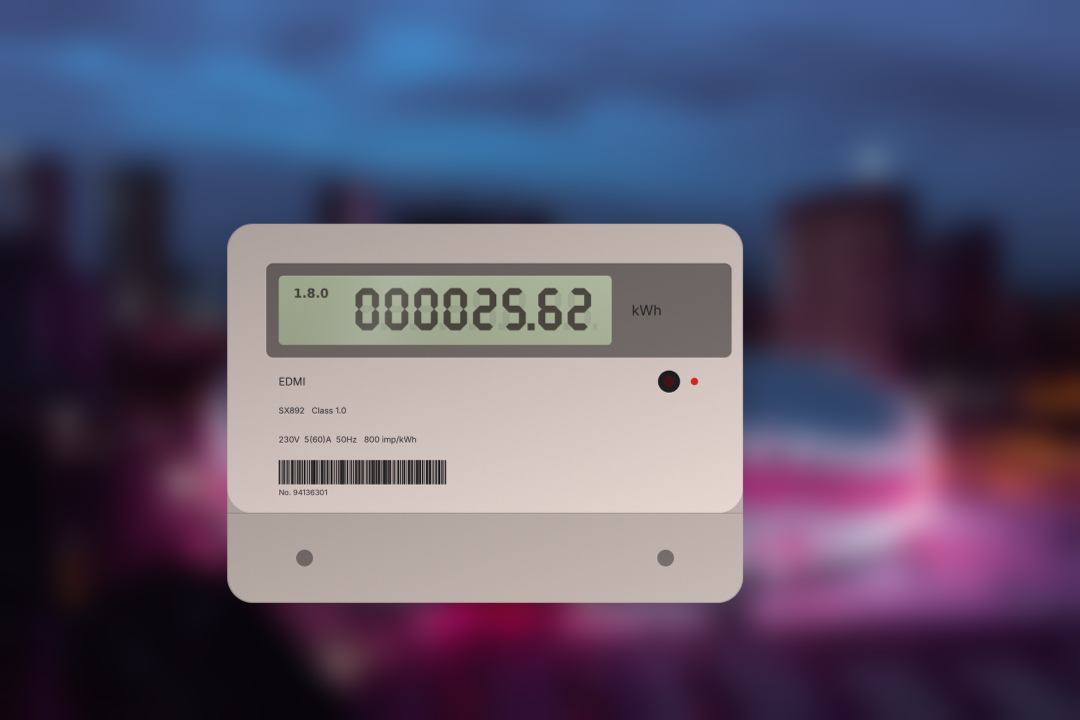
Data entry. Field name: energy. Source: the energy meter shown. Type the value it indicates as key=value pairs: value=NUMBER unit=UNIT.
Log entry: value=25.62 unit=kWh
